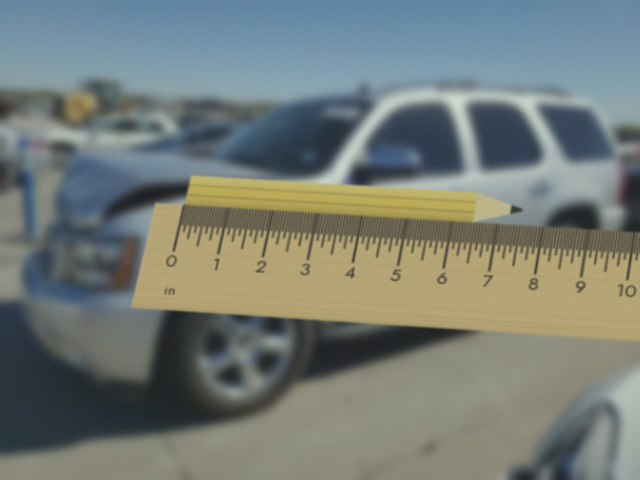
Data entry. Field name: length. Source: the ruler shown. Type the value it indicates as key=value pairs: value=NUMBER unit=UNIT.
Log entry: value=7.5 unit=in
